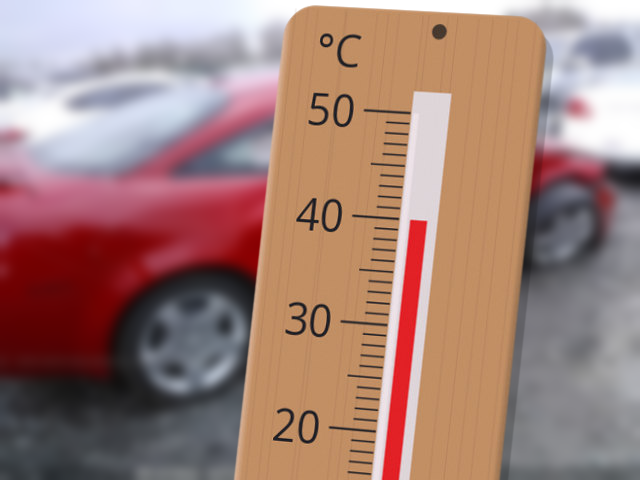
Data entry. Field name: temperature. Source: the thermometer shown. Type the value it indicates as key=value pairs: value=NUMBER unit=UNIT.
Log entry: value=40 unit=°C
